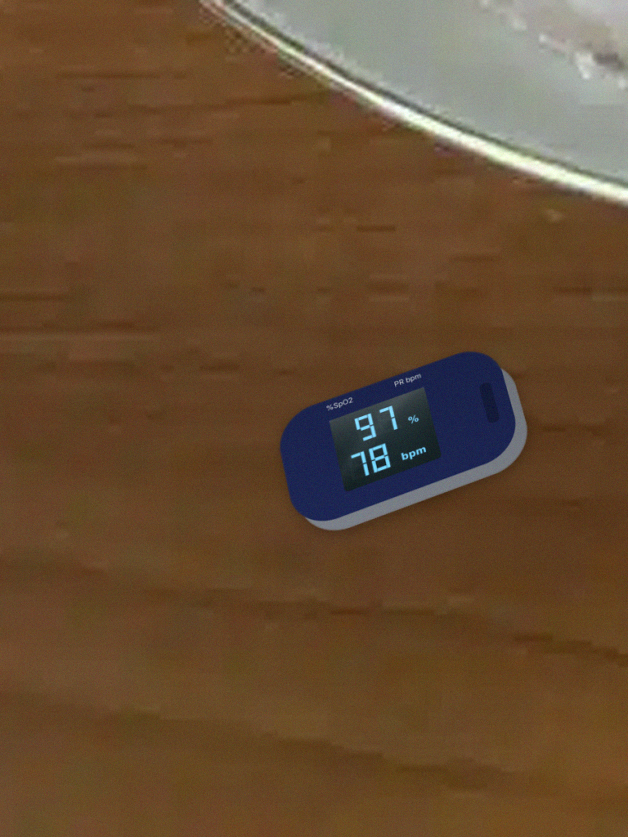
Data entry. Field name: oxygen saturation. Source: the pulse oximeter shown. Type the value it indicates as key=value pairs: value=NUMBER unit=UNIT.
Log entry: value=97 unit=%
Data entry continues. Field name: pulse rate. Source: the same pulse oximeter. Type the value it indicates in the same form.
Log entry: value=78 unit=bpm
